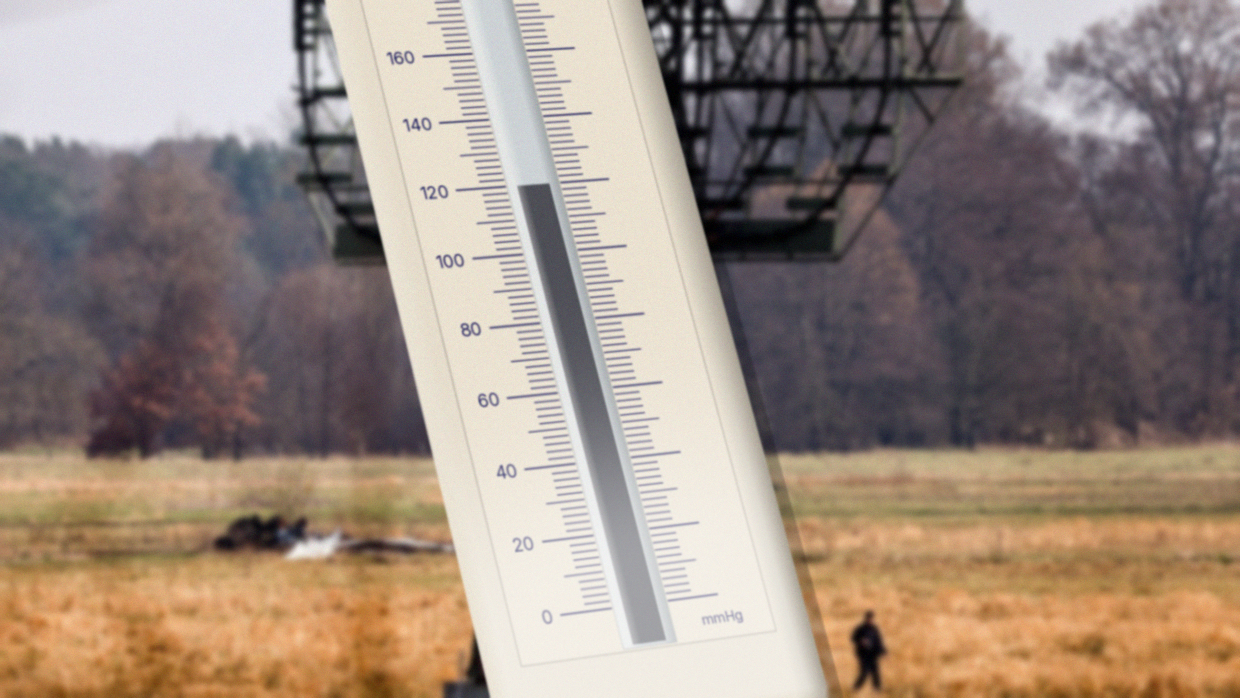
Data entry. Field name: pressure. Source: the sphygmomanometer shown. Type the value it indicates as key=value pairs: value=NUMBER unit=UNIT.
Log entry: value=120 unit=mmHg
